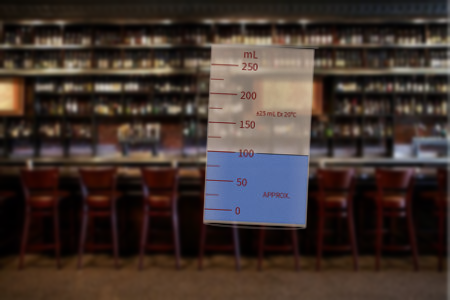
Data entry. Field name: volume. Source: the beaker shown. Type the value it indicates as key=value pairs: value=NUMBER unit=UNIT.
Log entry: value=100 unit=mL
